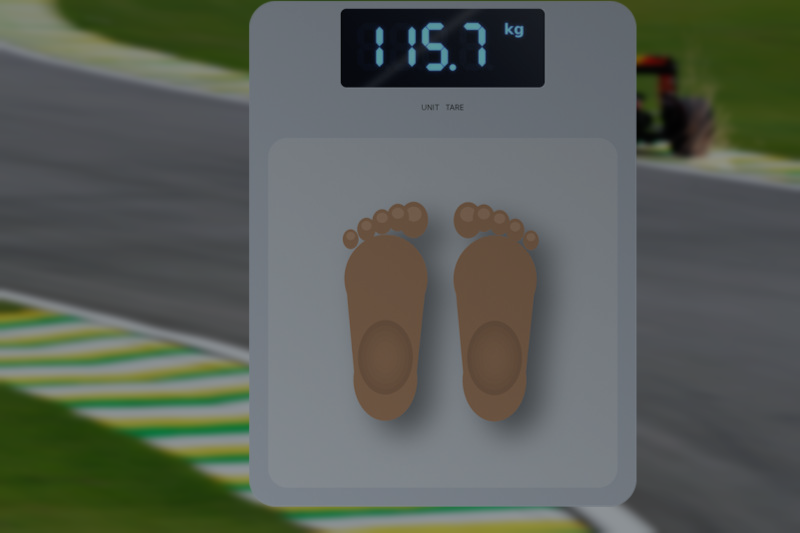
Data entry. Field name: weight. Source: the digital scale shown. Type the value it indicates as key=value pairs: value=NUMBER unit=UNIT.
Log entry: value=115.7 unit=kg
